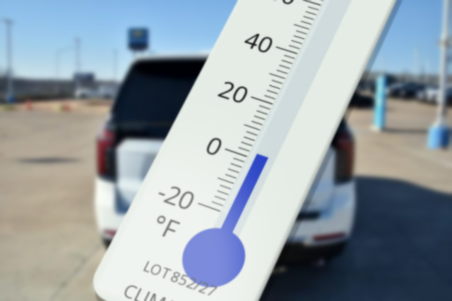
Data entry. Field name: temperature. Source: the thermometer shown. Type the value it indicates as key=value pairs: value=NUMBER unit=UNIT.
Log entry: value=2 unit=°F
